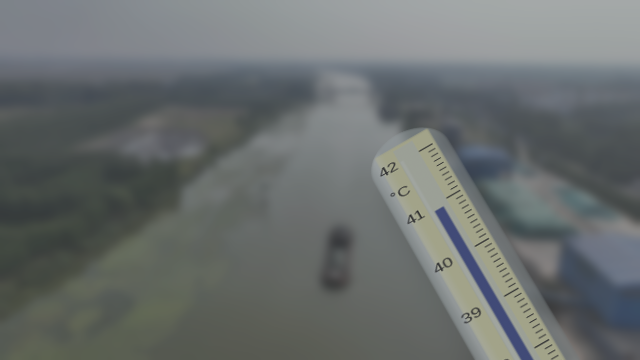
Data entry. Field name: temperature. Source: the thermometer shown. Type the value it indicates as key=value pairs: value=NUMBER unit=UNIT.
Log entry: value=40.9 unit=°C
